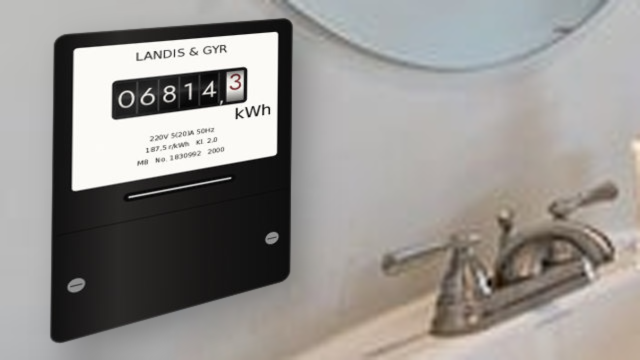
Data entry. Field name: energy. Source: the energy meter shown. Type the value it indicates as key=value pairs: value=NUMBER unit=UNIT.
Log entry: value=6814.3 unit=kWh
